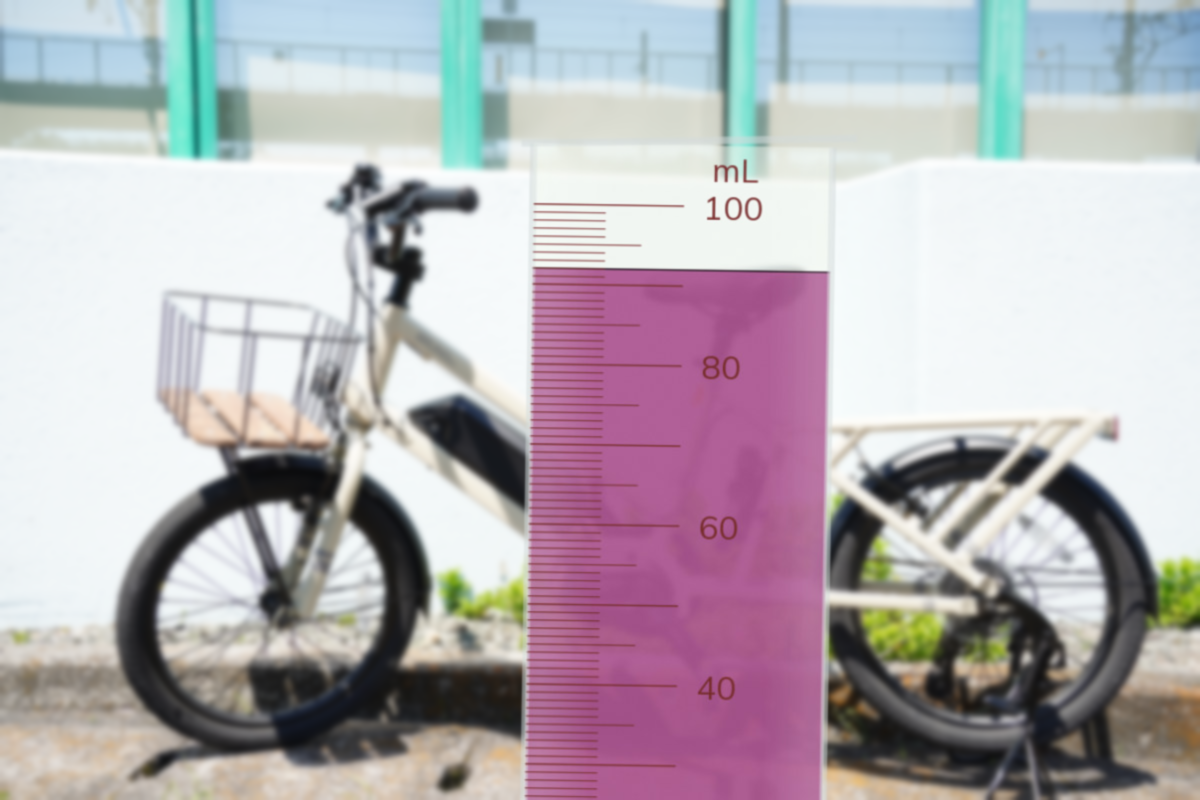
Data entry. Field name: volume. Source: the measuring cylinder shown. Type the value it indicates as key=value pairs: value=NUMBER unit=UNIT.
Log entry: value=92 unit=mL
